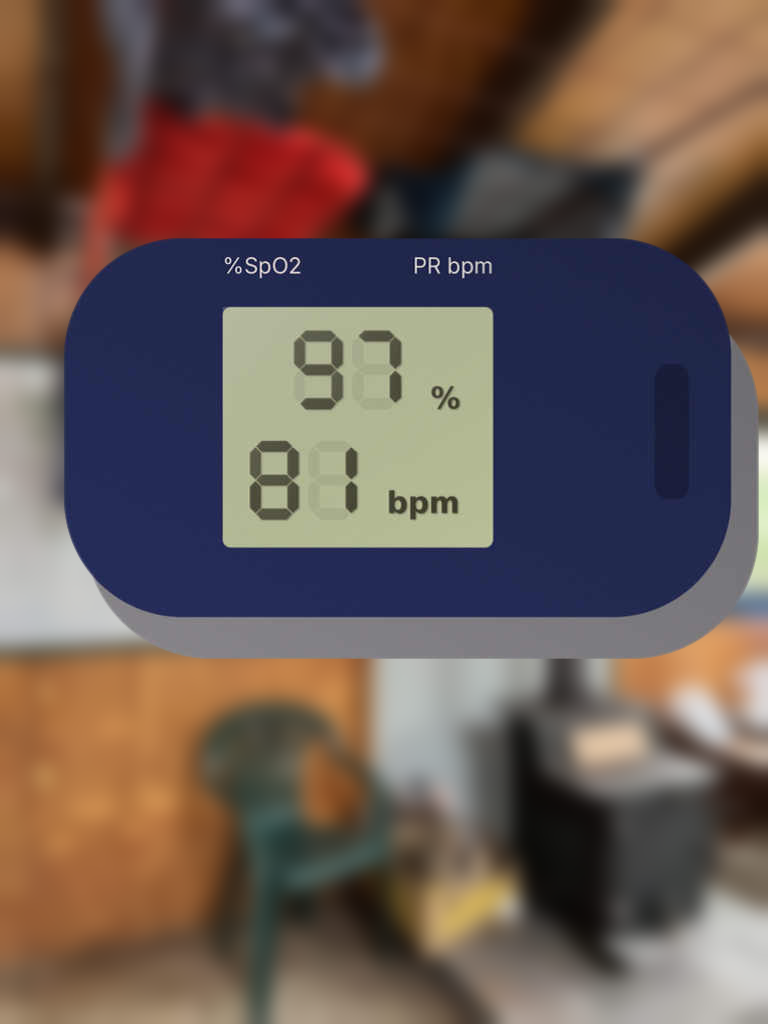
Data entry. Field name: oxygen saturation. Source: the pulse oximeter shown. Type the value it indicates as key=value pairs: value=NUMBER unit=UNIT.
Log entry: value=97 unit=%
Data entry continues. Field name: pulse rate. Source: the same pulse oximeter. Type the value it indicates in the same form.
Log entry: value=81 unit=bpm
